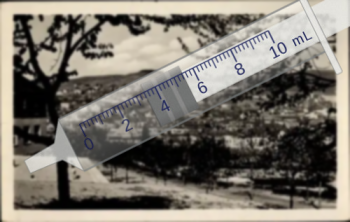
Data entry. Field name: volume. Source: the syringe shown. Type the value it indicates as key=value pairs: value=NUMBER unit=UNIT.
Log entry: value=3.4 unit=mL
